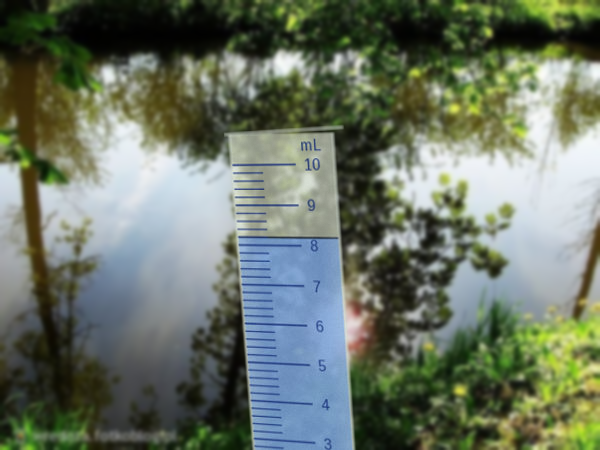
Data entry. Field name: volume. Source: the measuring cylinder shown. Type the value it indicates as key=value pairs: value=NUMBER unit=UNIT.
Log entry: value=8.2 unit=mL
